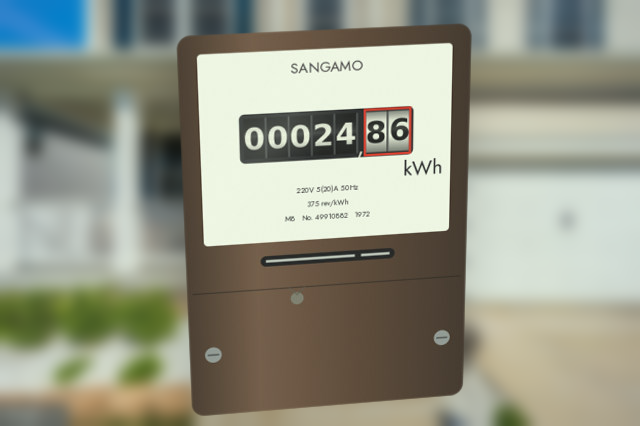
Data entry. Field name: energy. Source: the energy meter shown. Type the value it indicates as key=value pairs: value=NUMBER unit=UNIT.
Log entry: value=24.86 unit=kWh
